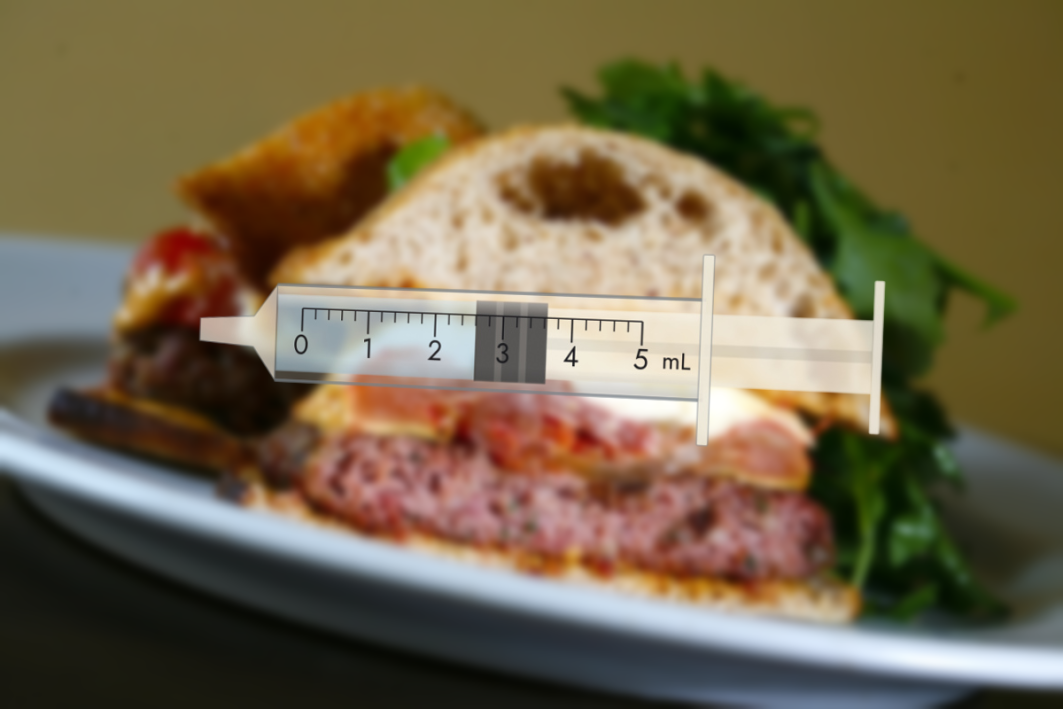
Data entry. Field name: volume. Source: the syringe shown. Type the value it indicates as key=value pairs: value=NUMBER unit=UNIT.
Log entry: value=2.6 unit=mL
